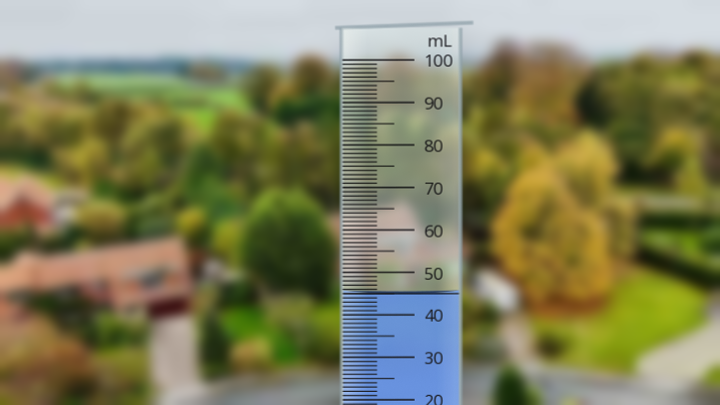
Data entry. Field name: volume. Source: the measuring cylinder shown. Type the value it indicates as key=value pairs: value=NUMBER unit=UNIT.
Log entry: value=45 unit=mL
